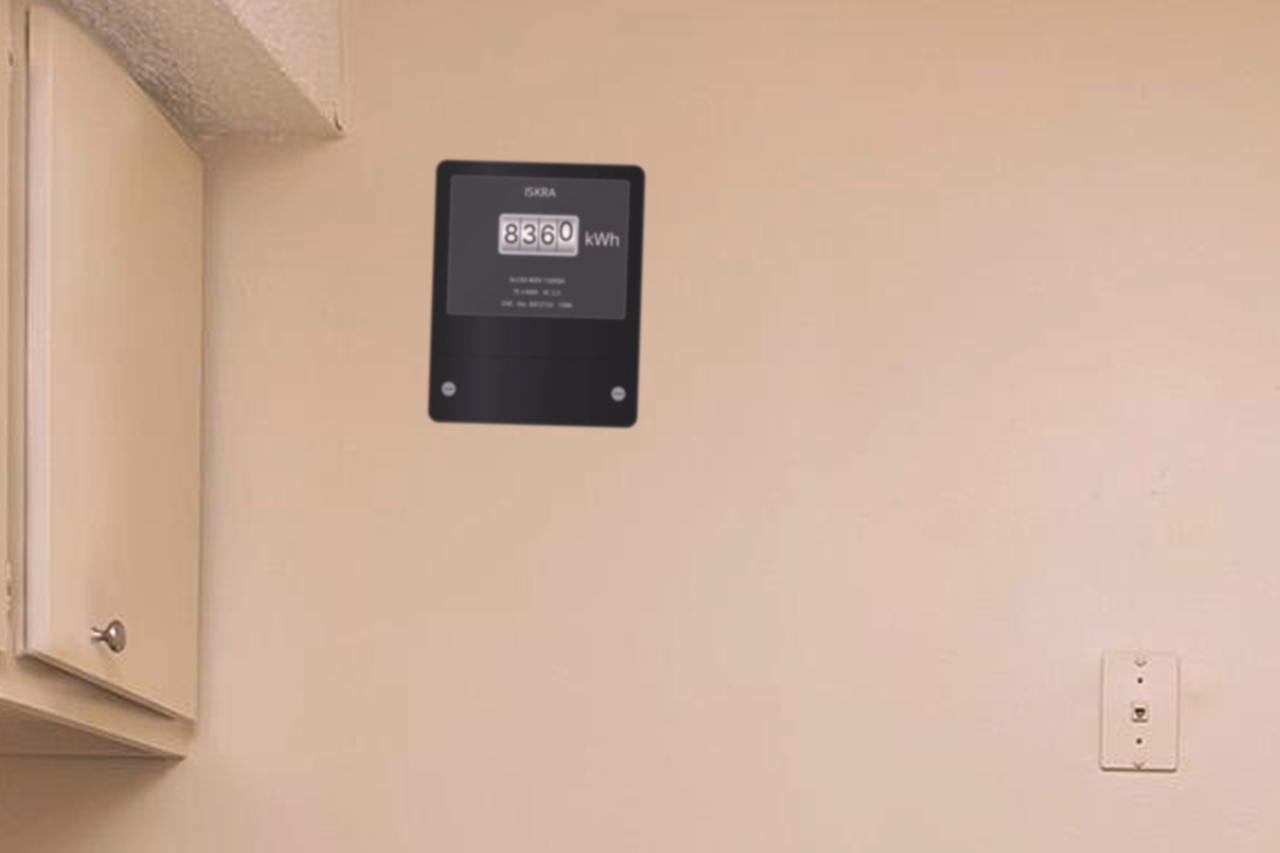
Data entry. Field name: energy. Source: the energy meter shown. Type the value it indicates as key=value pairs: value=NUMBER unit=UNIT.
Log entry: value=8360 unit=kWh
